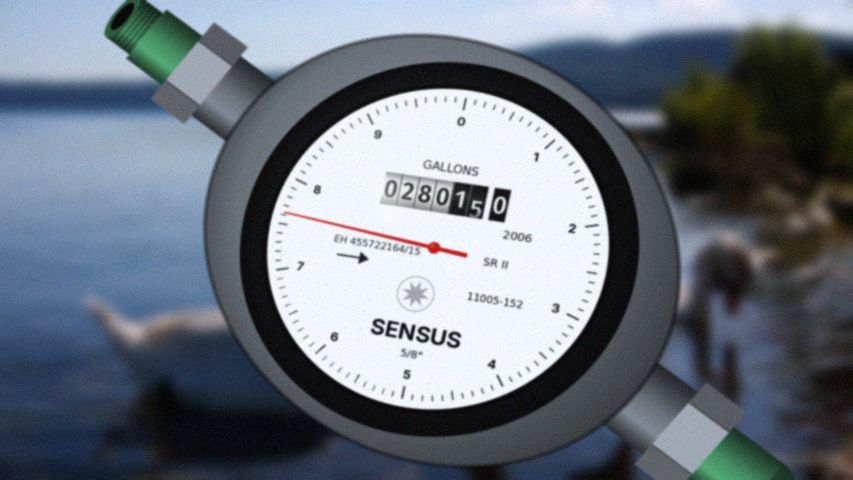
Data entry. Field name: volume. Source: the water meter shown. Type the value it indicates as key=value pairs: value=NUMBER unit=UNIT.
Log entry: value=280147.6 unit=gal
